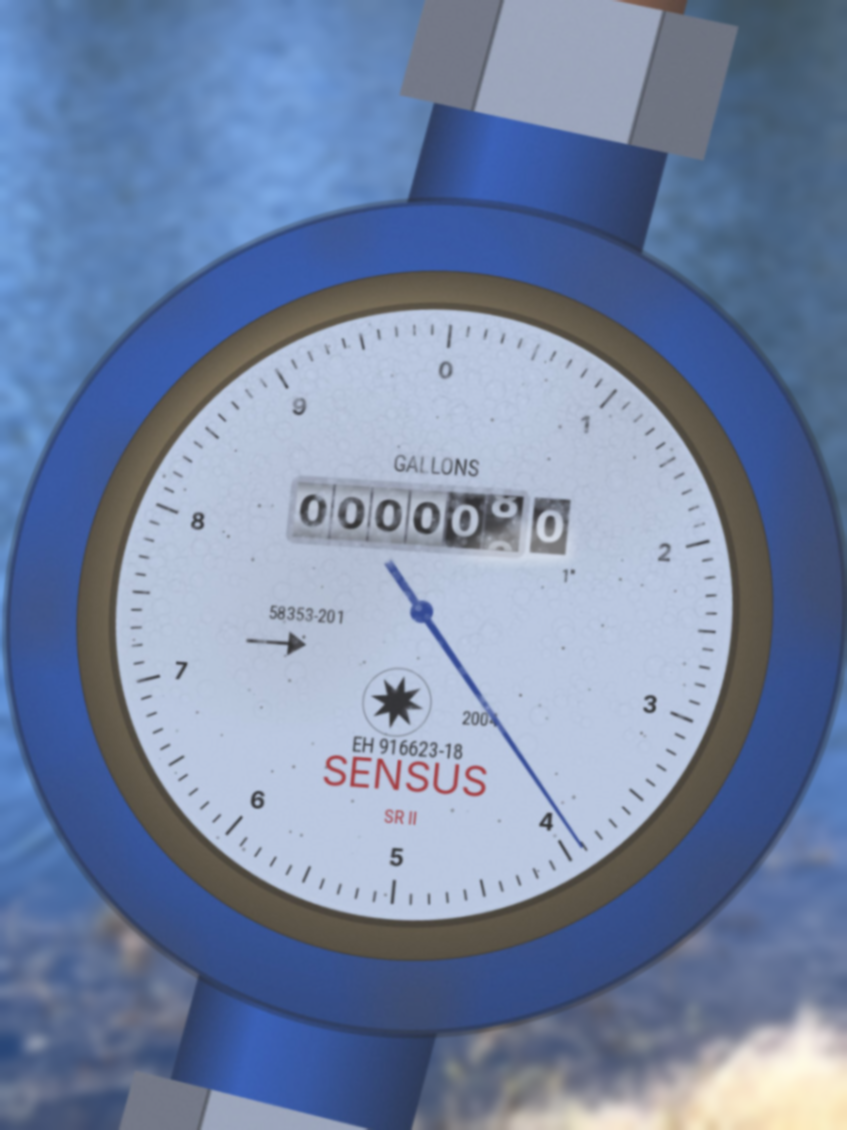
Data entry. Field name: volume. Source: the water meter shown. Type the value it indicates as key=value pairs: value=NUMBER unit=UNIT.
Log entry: value=83.9 unit=gal
